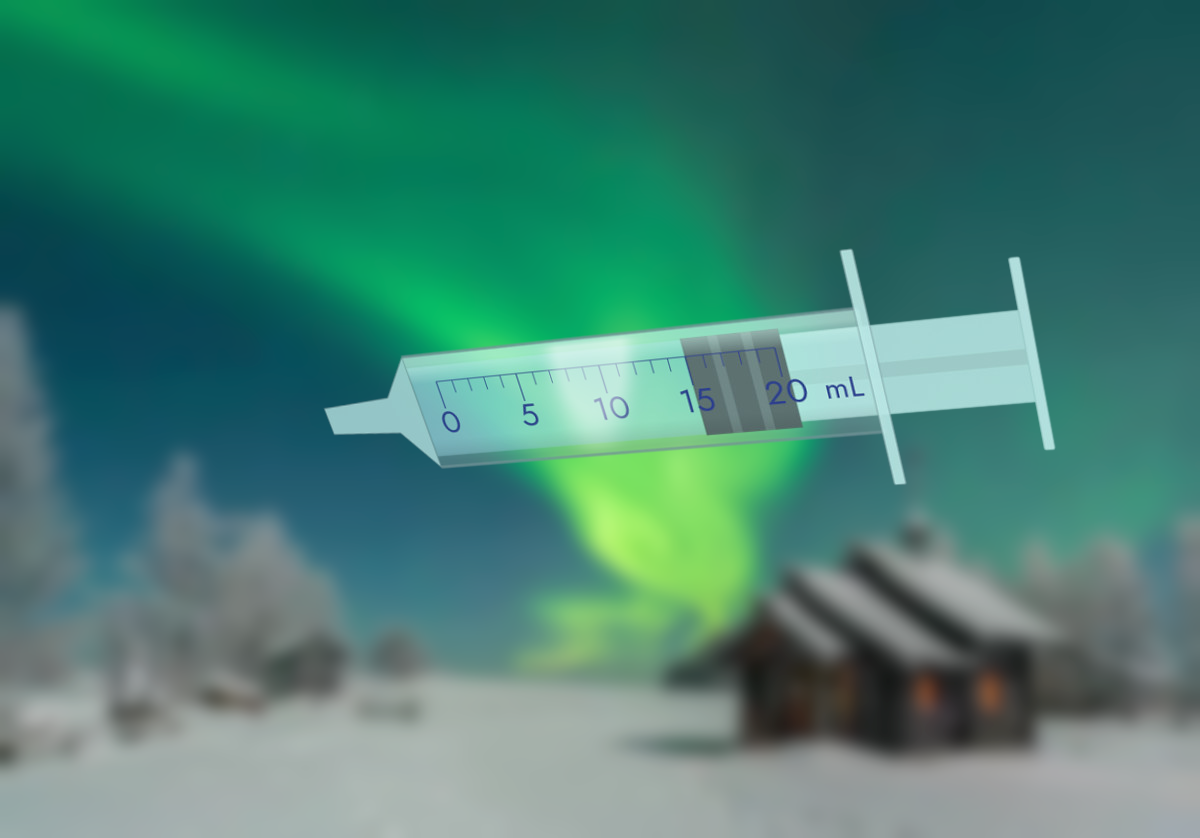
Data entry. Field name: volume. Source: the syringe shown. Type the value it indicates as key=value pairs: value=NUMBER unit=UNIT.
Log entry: value=15 unit=mL
